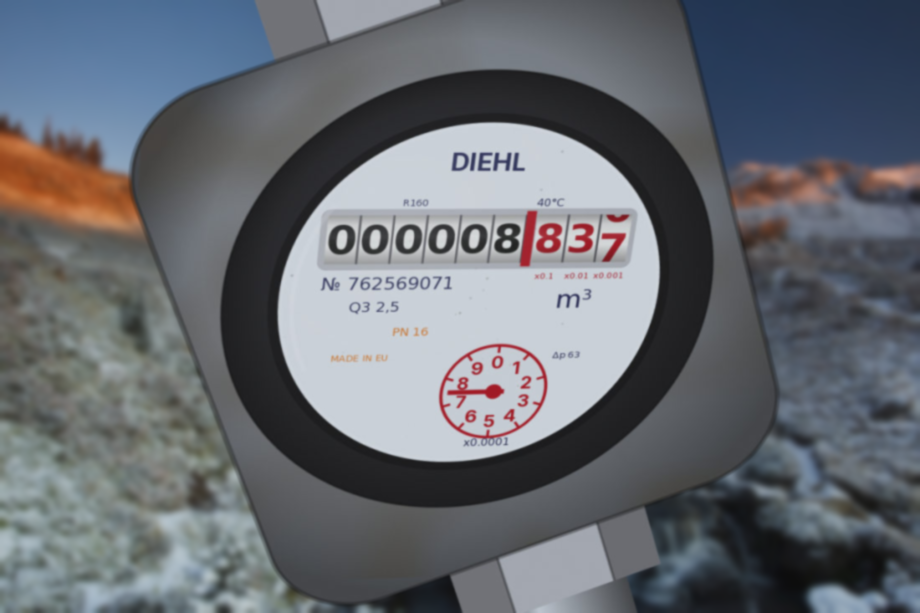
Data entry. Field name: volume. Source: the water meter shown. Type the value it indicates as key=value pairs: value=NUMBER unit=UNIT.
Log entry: value=8.8367 unit=m³
